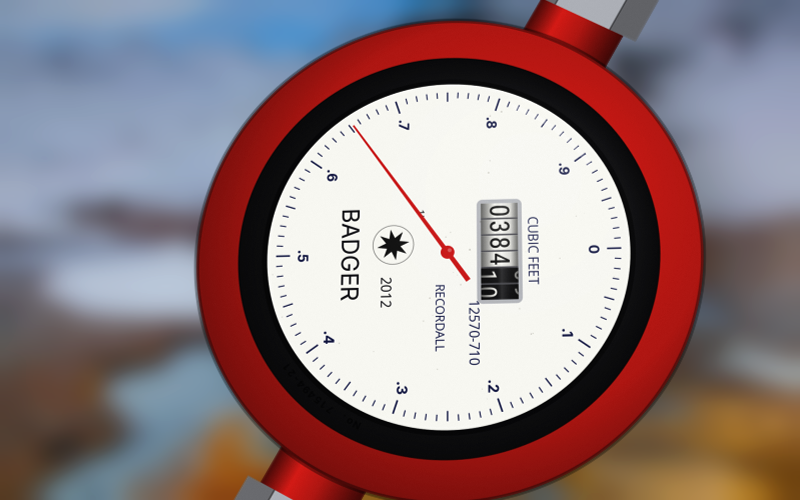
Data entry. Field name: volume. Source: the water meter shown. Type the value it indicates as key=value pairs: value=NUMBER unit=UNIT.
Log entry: value=38409.65 unit=ft³
